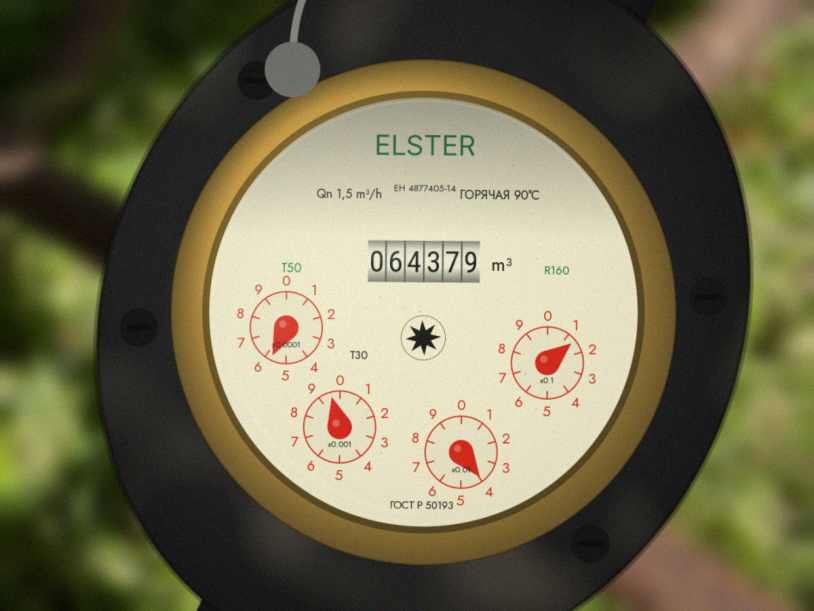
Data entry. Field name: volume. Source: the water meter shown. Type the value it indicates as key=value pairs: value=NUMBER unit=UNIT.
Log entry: value=64379.1395 unit=m³
